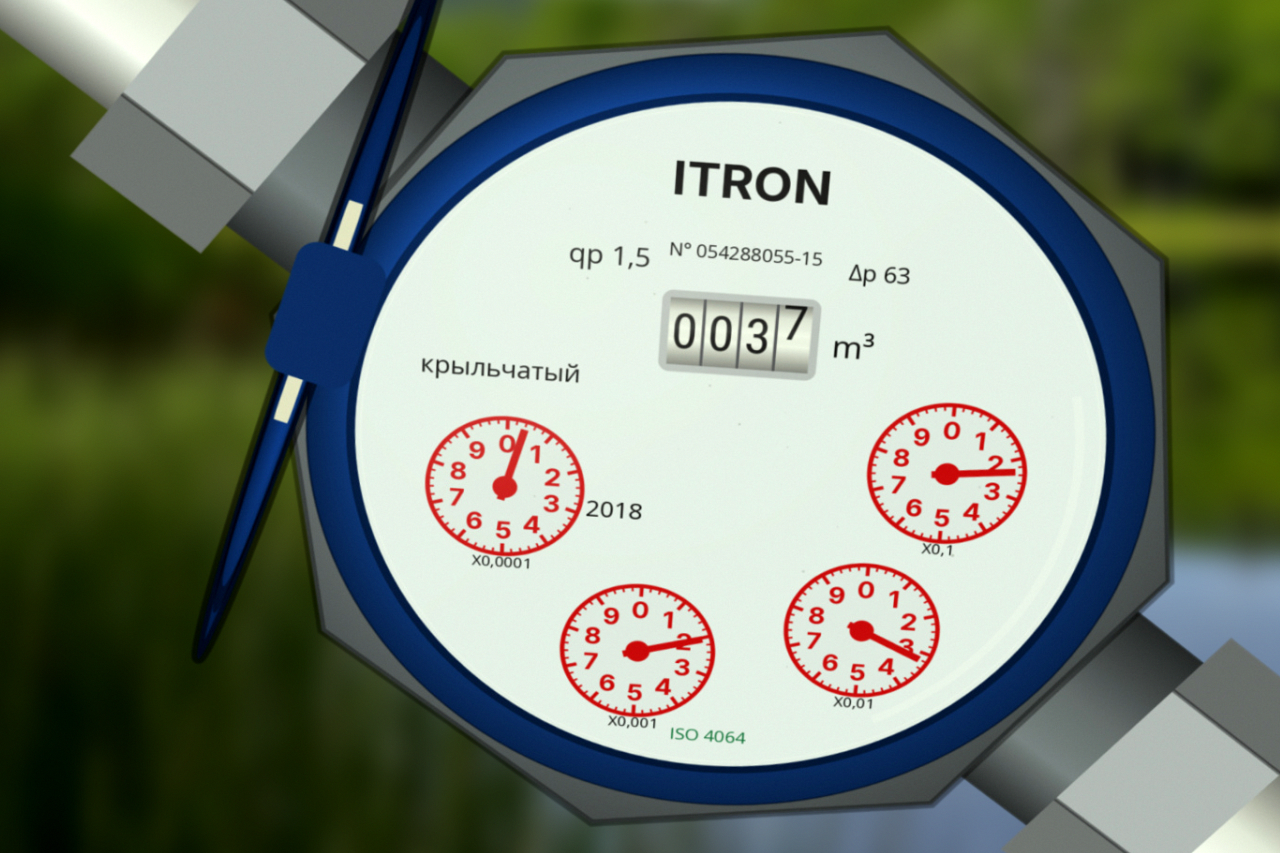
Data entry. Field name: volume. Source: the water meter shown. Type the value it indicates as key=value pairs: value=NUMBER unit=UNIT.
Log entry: value=37.2320 unit=m³
